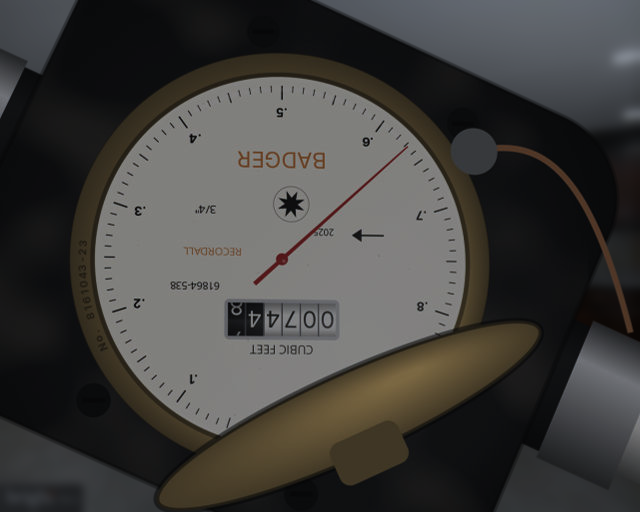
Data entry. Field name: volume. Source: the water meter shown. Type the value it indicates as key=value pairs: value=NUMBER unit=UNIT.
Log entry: value=7447.63 unit=ft³
